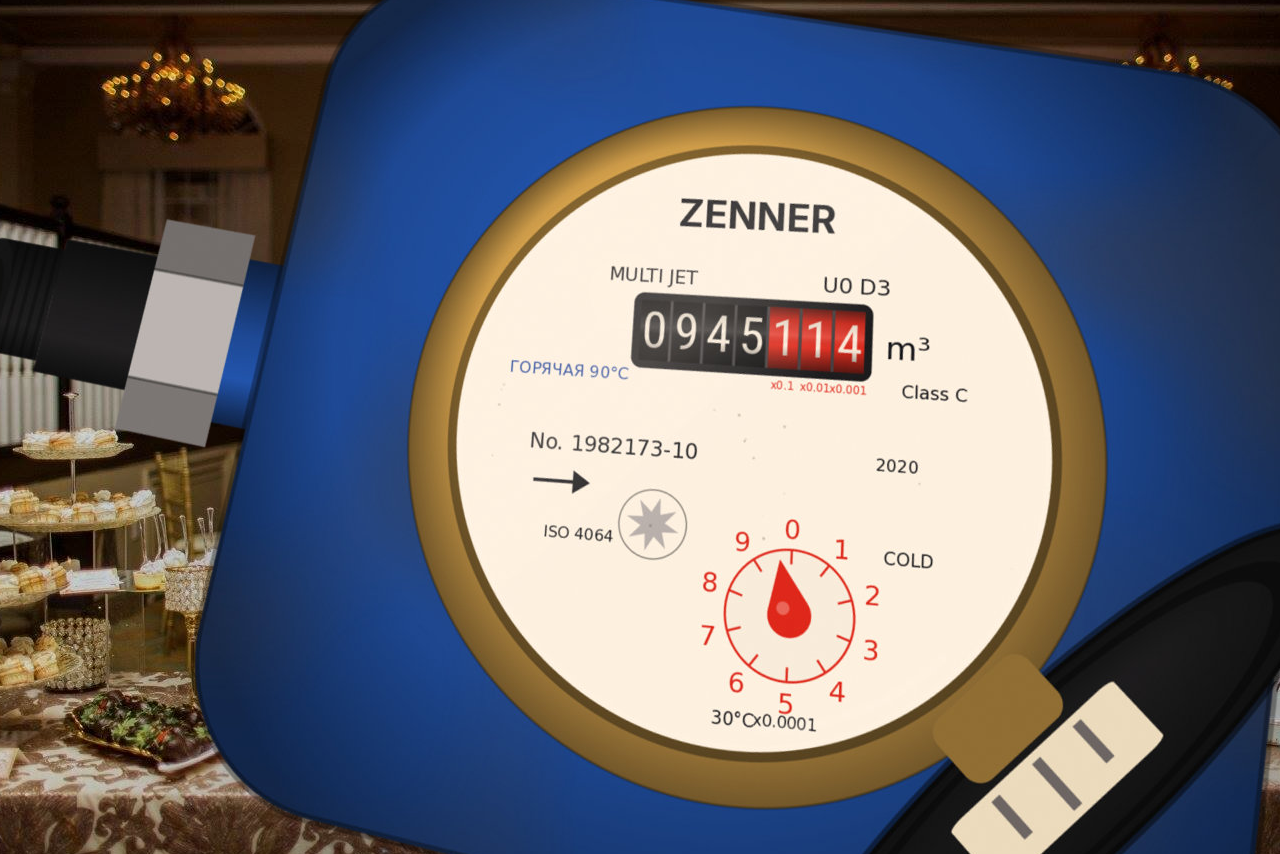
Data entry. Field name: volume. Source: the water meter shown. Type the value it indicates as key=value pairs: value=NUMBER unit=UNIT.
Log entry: value=945.1139 unit=m³
